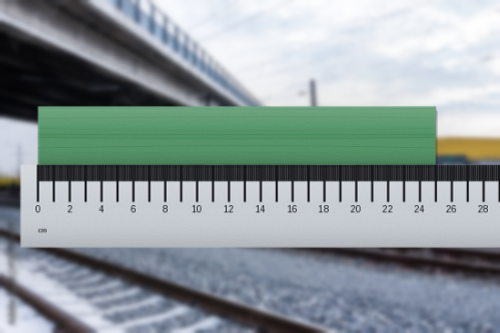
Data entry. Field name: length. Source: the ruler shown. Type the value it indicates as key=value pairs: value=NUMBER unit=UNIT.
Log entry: value=25 unit=cm
